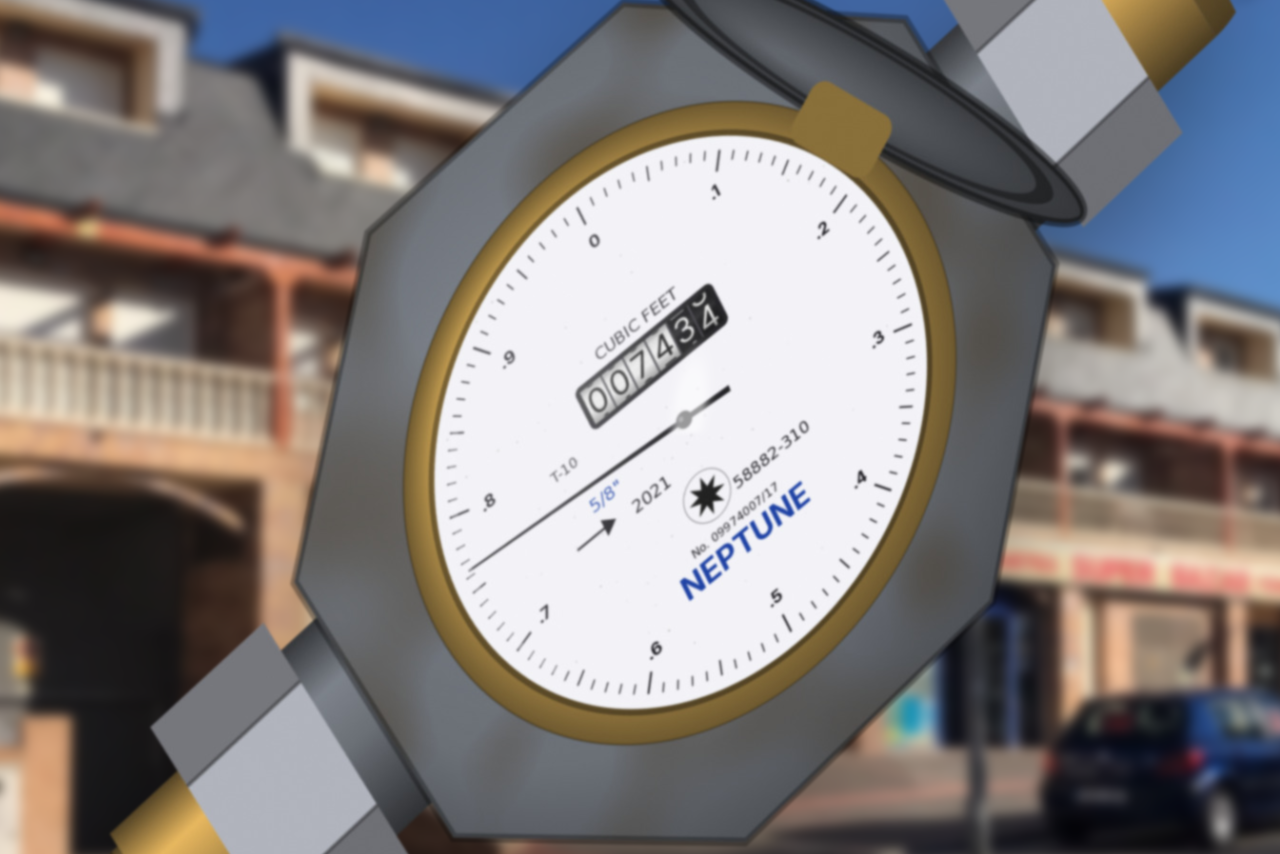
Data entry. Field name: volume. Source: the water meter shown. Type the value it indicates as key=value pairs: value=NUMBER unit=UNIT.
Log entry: value=7433.76 unit=ft³
